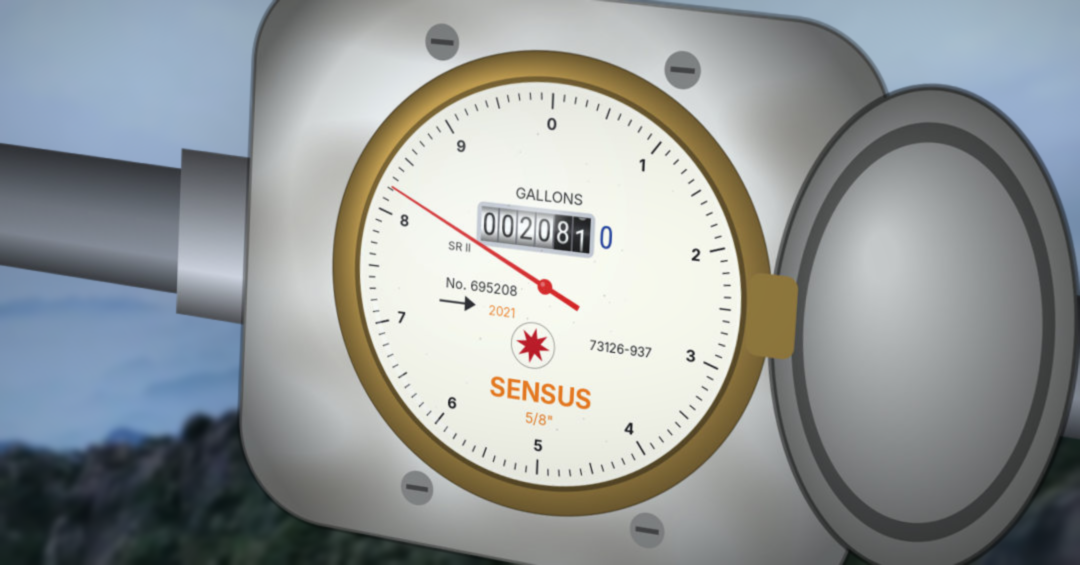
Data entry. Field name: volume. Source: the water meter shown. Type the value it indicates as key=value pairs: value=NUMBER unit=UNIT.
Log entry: value=20808.2 unit=gal
